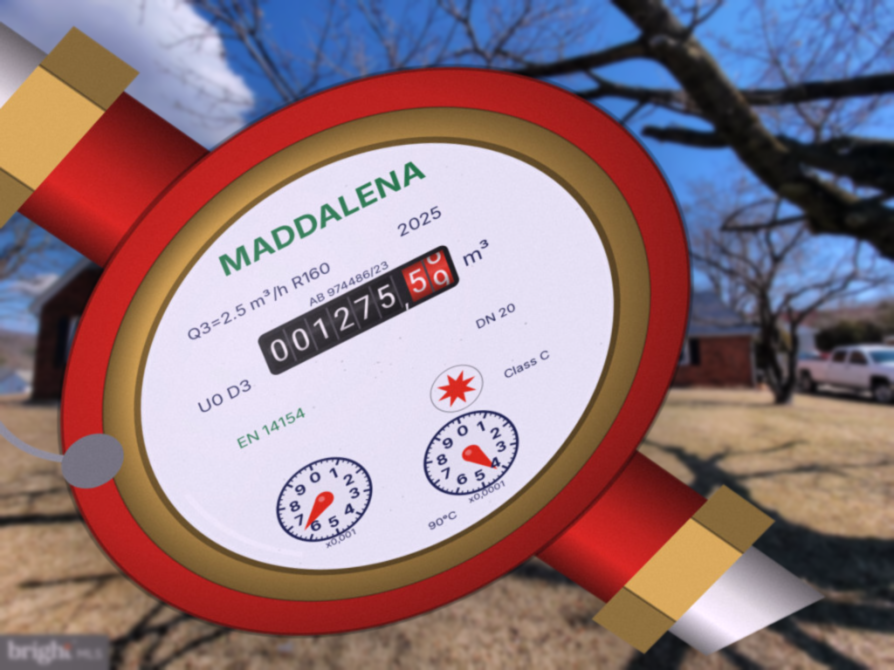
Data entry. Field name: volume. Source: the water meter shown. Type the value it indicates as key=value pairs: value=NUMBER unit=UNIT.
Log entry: value=1275.5864 unit=m³
